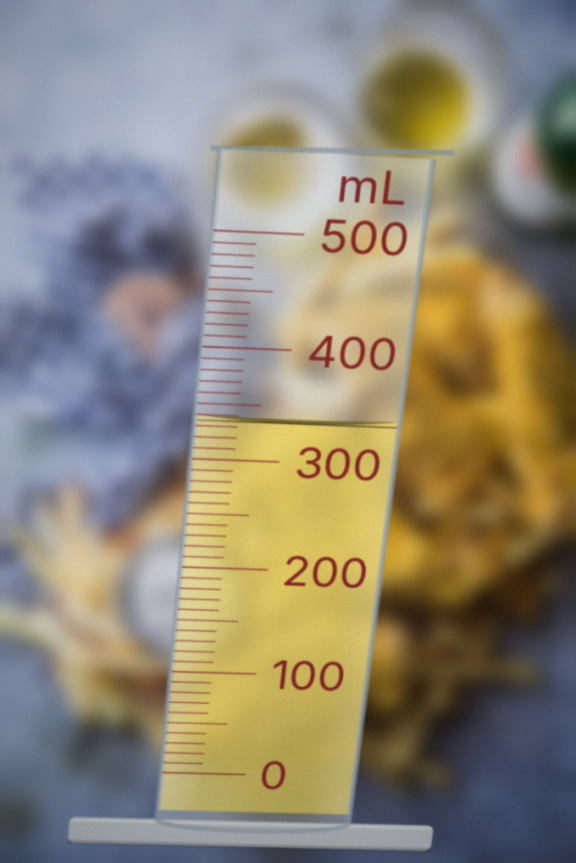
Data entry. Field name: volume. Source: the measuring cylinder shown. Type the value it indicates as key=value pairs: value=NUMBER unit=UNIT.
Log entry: value=335 unit=mL
